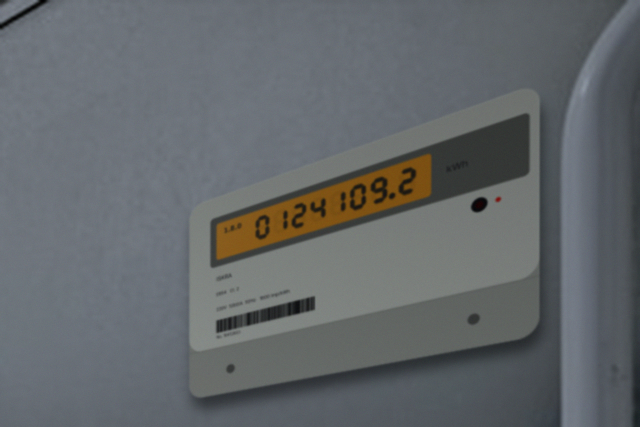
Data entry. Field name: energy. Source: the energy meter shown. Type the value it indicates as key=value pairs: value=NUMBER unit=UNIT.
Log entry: value=124109.2 unit=kWh
